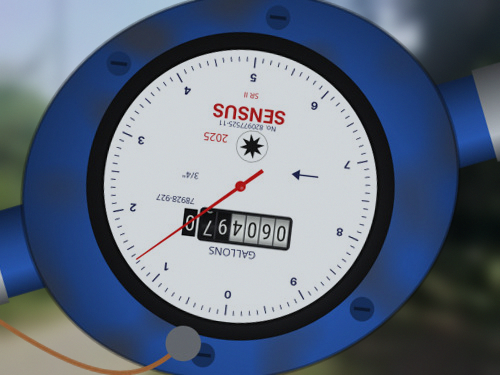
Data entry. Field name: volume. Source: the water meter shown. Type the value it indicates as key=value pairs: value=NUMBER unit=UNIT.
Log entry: value=604971.3 unit=gal
